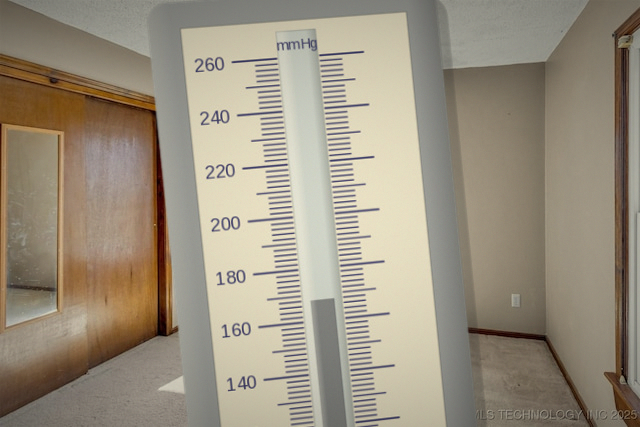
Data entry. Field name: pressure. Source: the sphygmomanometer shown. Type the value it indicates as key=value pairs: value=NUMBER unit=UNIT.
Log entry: value=168 unit=mmHg
